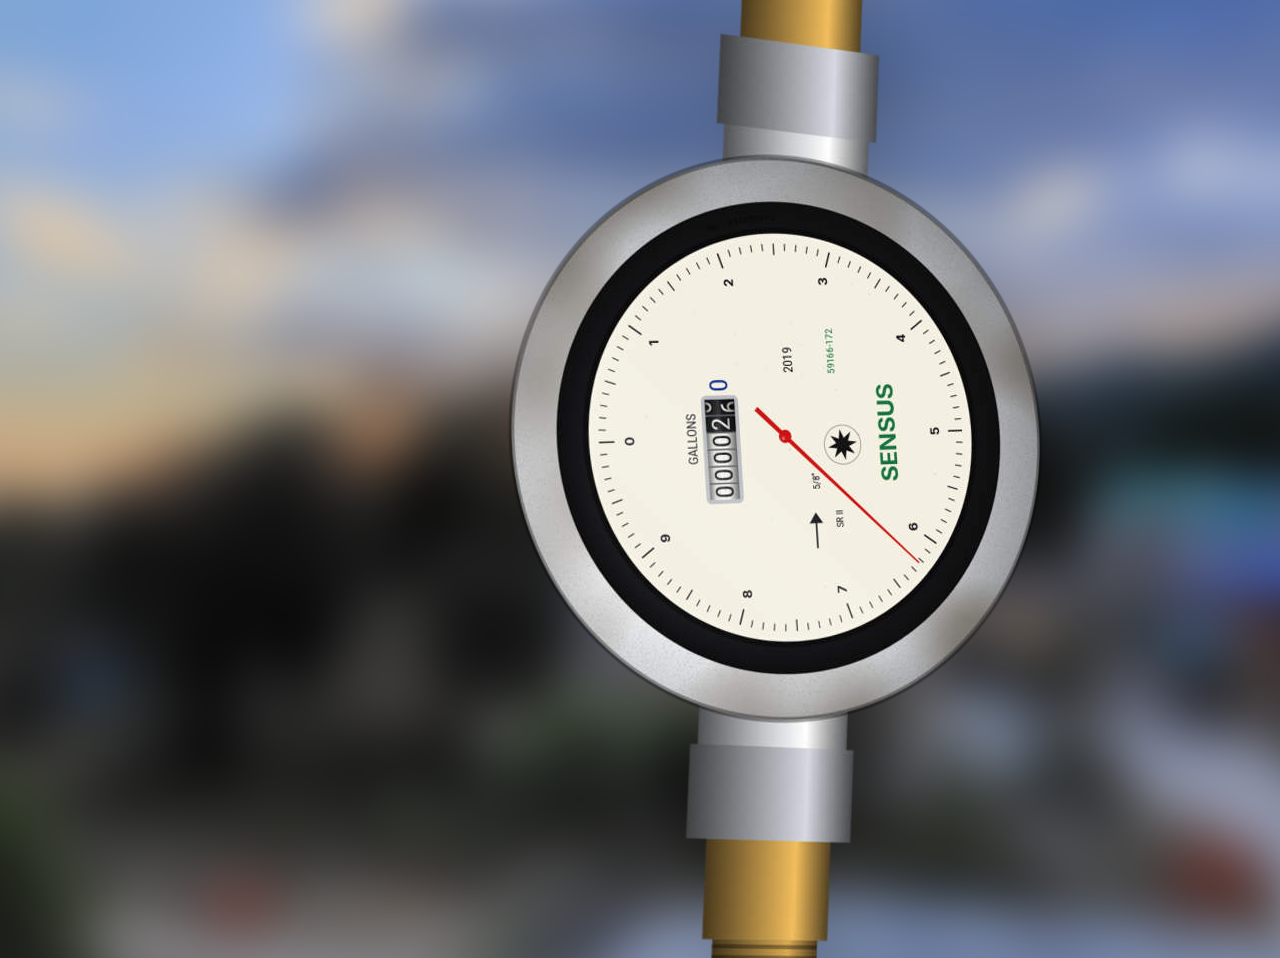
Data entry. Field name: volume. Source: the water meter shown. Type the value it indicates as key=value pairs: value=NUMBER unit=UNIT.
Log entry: value=256.2 unit=gal
